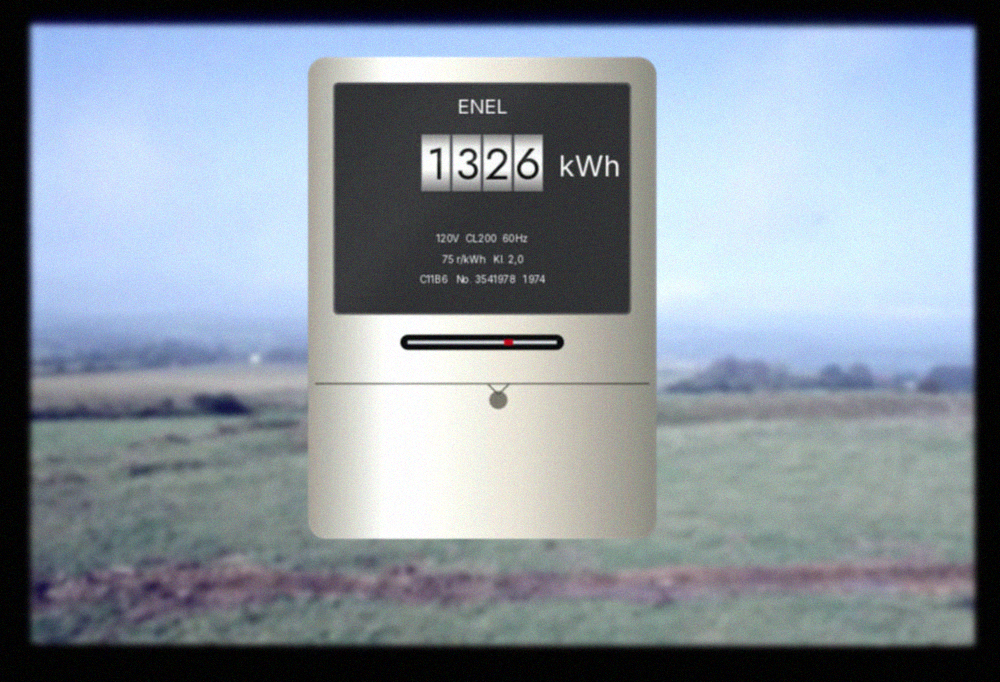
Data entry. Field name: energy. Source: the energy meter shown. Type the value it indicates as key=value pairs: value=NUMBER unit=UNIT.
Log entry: value=1326 unit=kWh
